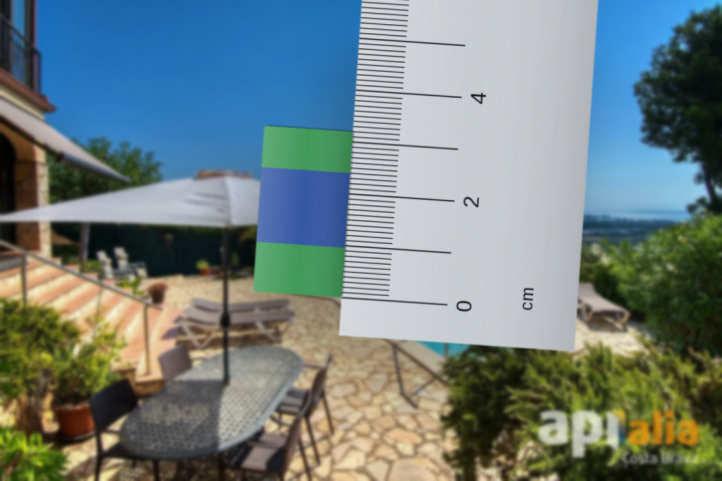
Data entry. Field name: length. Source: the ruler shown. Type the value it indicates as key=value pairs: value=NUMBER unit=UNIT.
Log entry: value=3.2 unit=cm
